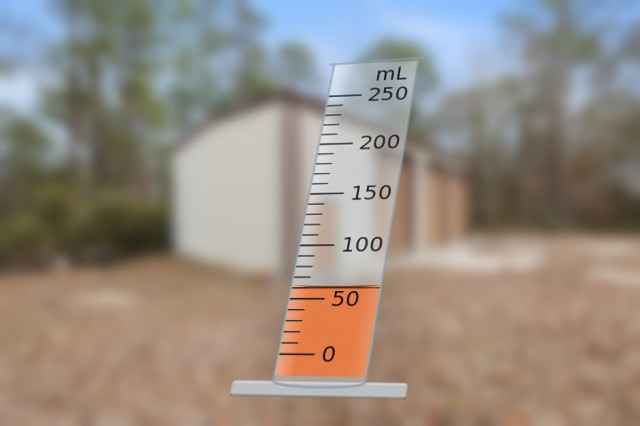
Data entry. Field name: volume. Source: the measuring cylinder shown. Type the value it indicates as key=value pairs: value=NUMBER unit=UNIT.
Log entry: value=60 unit=mL
